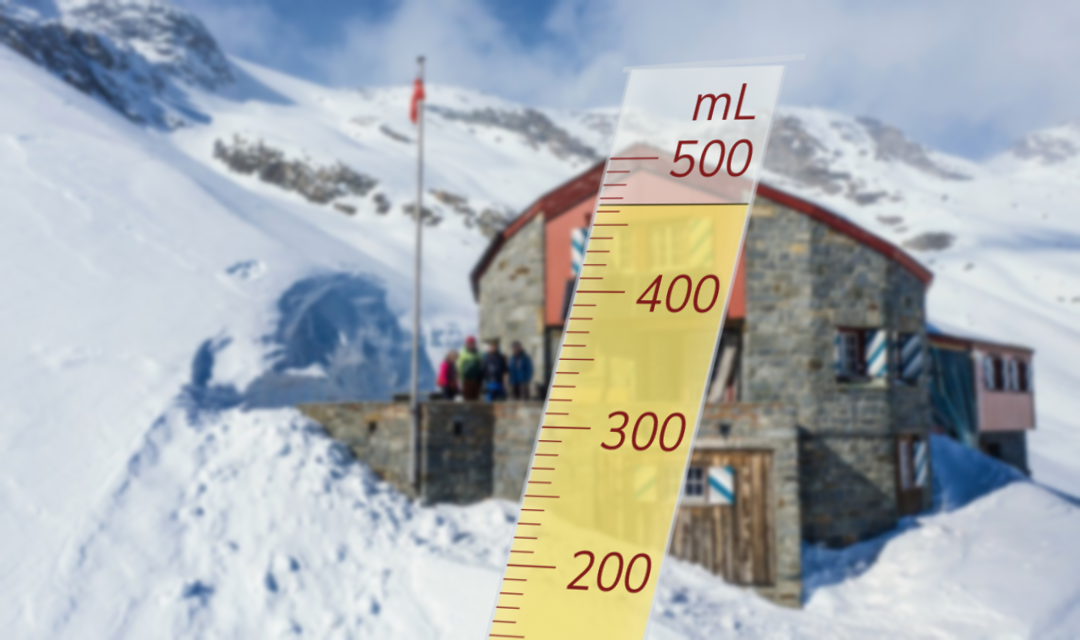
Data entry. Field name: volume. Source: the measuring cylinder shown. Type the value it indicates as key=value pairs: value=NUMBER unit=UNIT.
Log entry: value=465 unit=mL
